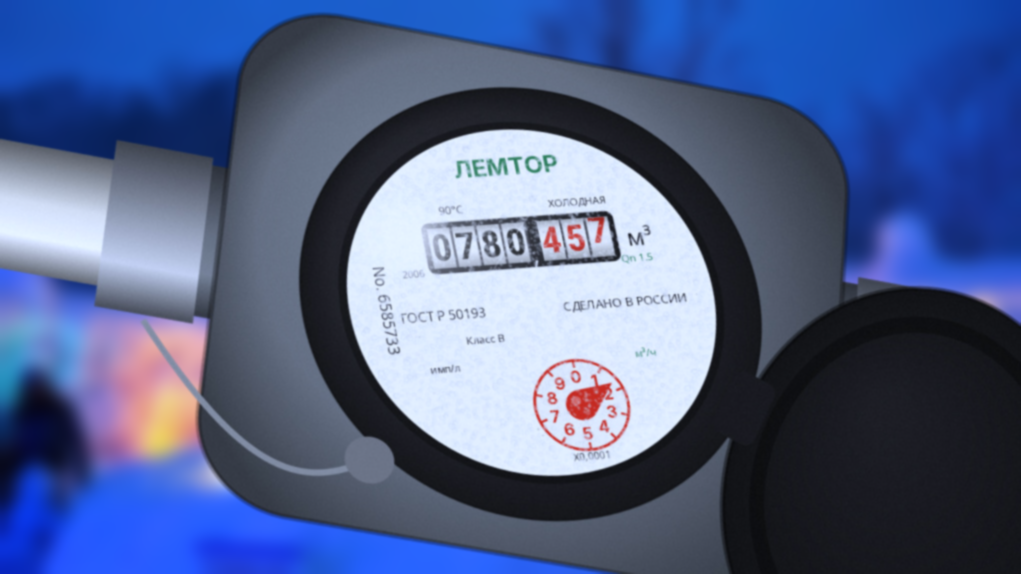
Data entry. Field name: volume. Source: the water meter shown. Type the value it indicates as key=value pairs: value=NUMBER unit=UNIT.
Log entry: value=780.4571 unit=m³
